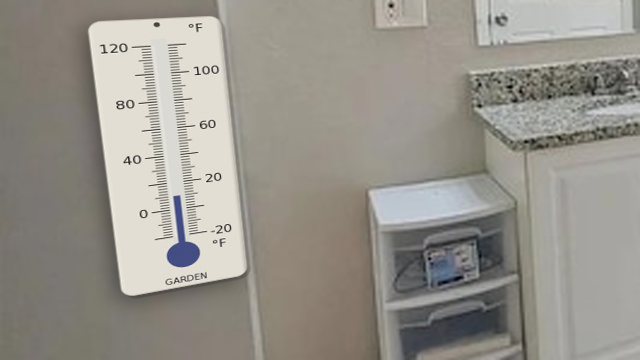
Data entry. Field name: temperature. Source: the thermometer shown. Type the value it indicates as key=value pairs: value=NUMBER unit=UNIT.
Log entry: value=10 unit=°F
